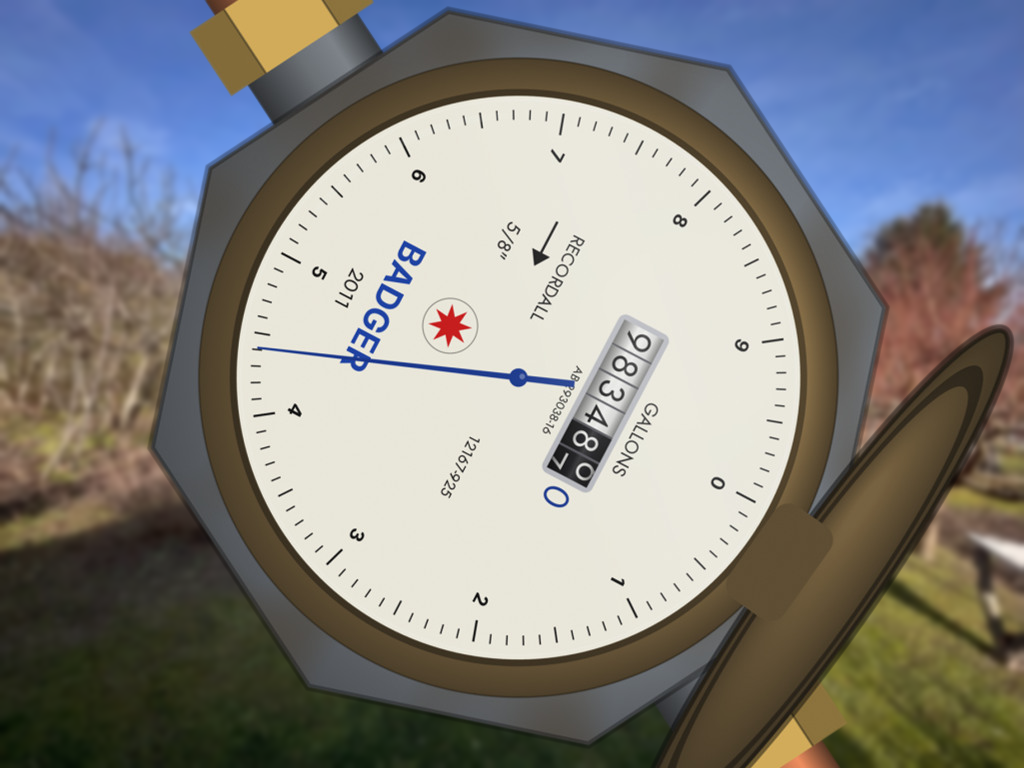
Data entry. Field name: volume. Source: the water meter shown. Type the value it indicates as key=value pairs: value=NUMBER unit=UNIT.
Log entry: value=9834864.4 unit=gal
